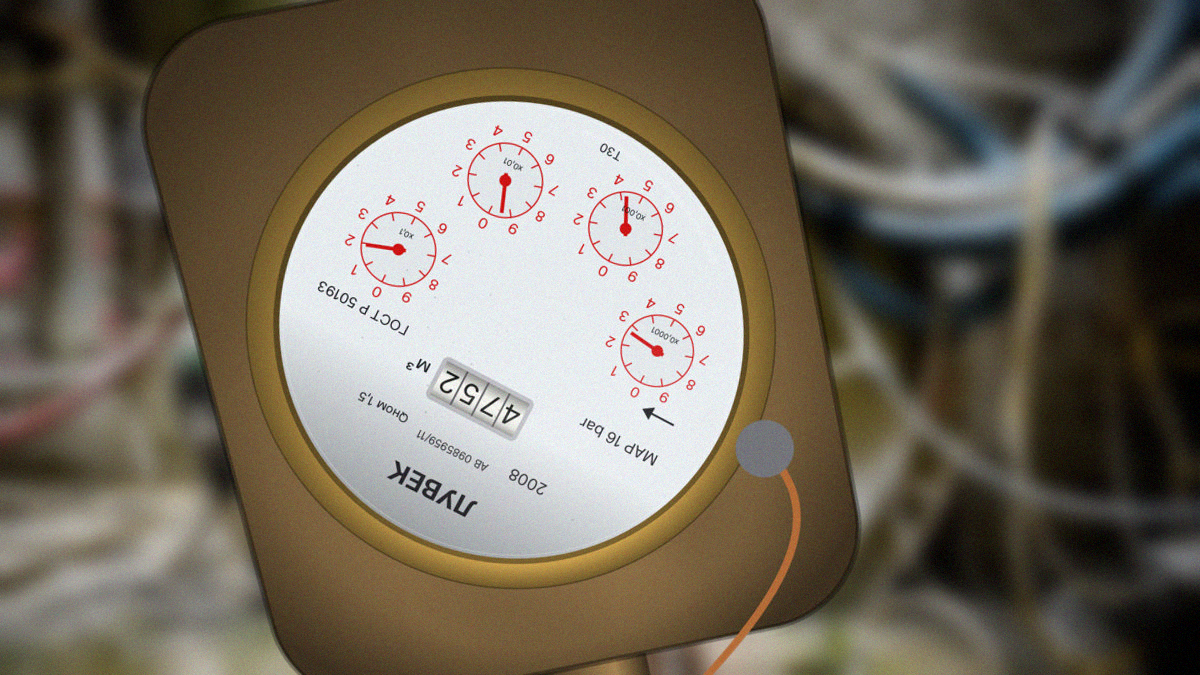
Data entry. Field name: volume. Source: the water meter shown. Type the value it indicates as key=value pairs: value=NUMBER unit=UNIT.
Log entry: value=4752.1942 unit=m³
